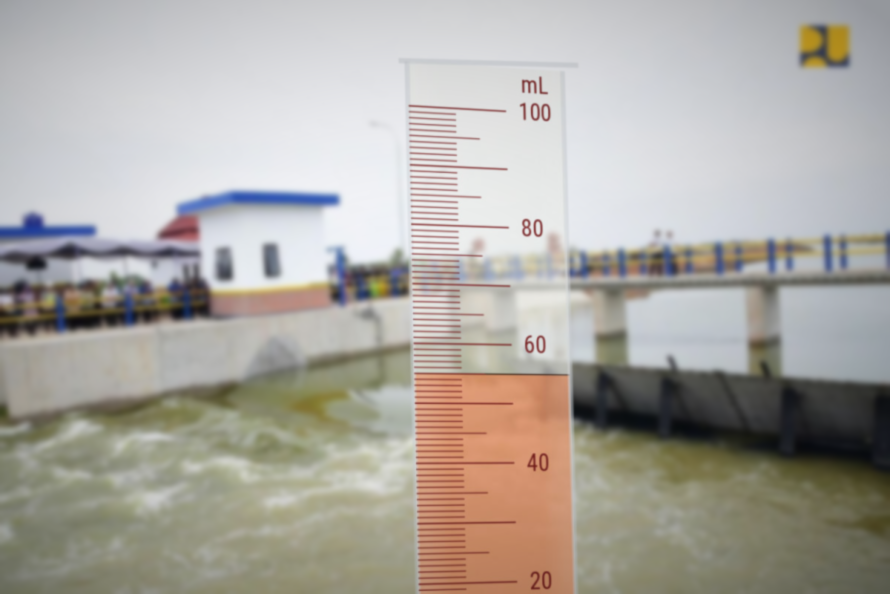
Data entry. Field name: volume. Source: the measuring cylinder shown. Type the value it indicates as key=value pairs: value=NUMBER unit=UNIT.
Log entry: value=55 unit=mL
